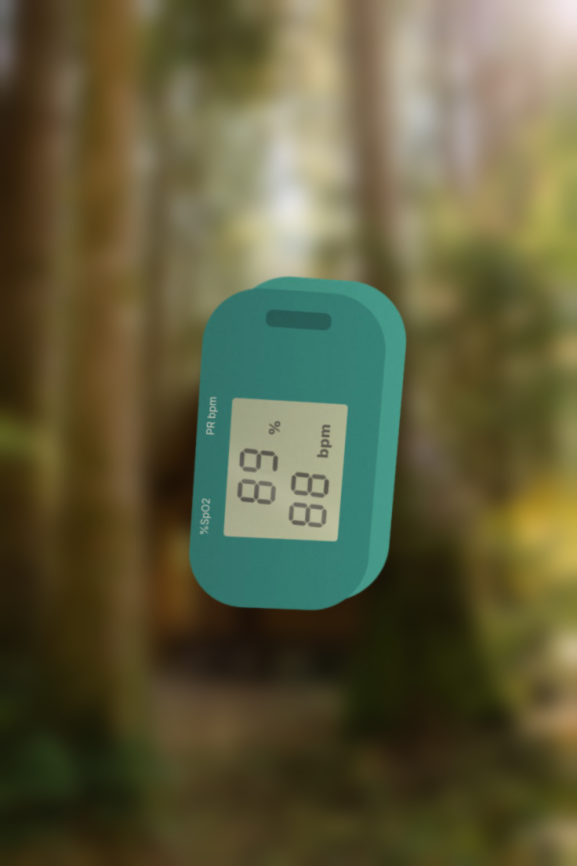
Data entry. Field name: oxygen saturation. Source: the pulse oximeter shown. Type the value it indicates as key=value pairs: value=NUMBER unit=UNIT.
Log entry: value=89 unit=%
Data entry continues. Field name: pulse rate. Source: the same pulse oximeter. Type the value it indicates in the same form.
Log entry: value=88 unit=bpm
